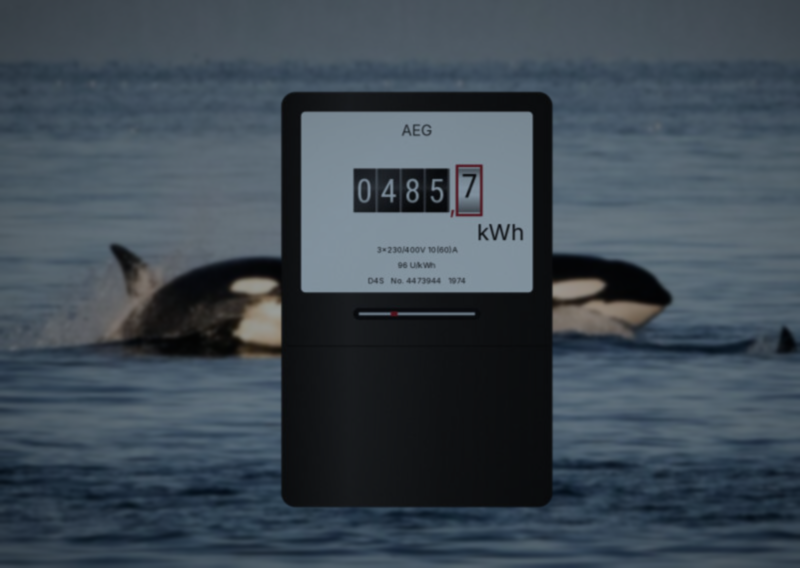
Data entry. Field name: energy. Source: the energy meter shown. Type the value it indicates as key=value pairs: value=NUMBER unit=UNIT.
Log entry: value=485.7 unit=kWh
